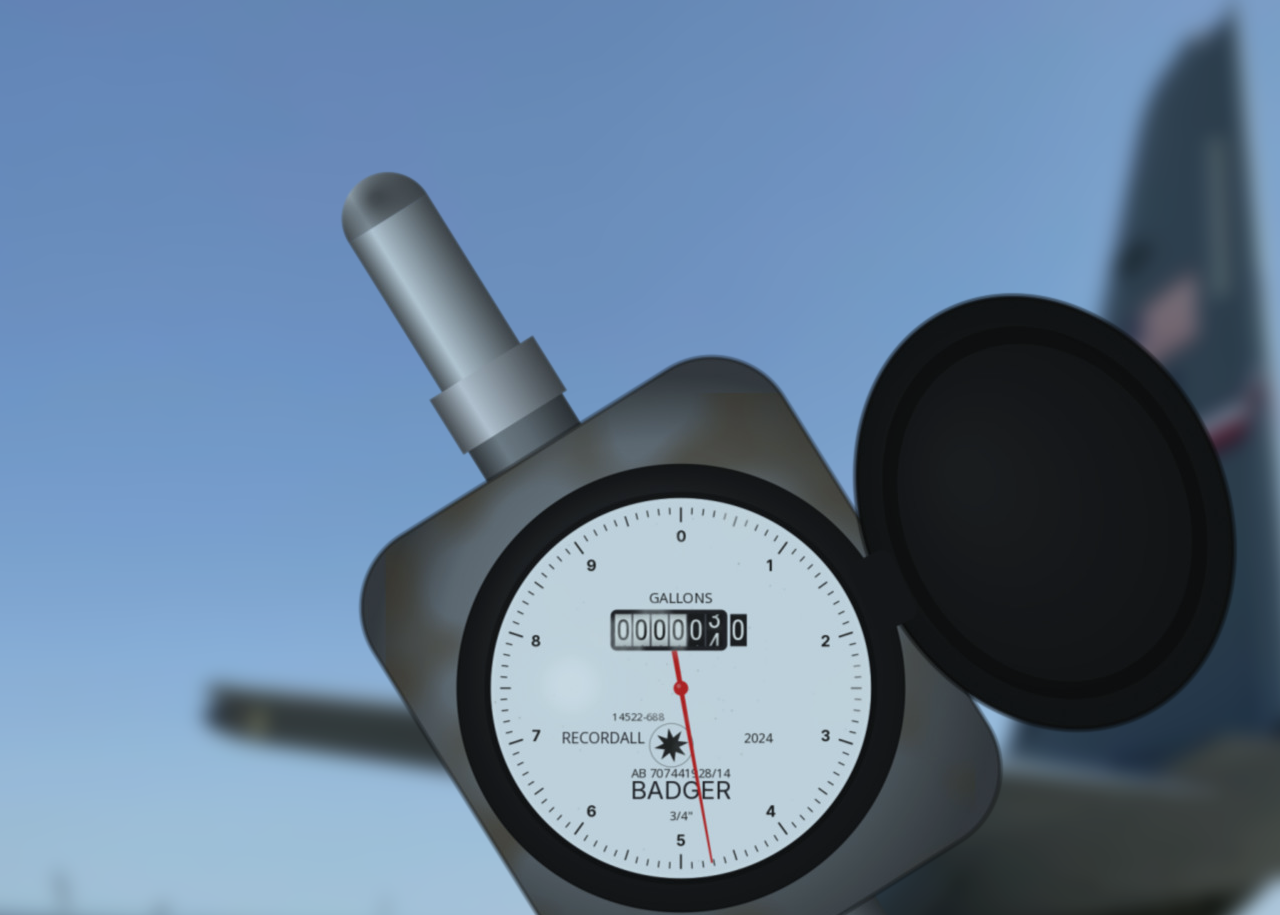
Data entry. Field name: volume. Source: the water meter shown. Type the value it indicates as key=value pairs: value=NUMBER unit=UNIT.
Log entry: value=34.7 unit=gal
